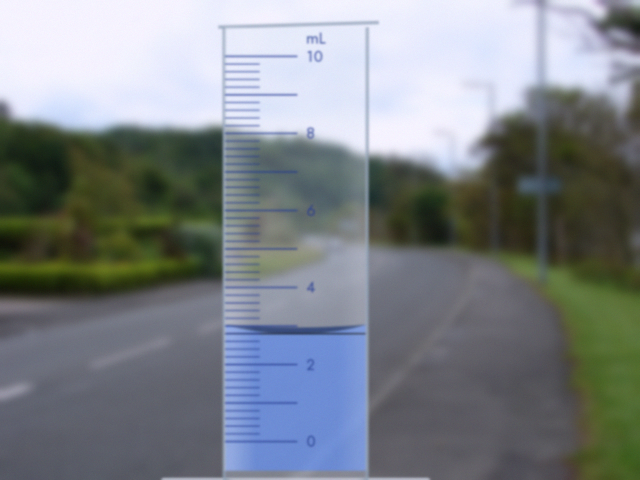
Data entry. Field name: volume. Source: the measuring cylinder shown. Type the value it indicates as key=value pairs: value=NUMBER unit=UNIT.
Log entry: value=2.8 unit=mL
